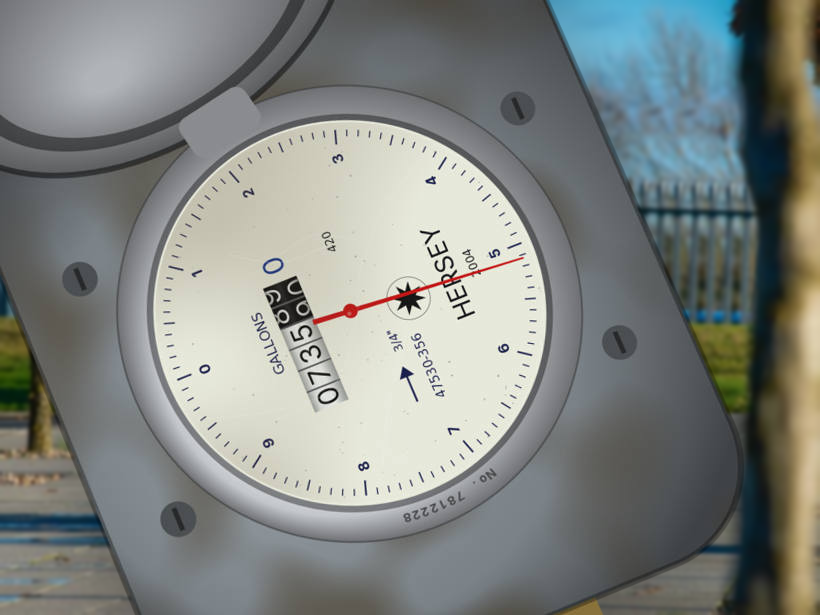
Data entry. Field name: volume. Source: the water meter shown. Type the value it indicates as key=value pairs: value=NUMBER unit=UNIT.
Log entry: value=735895.1 unit=gal
